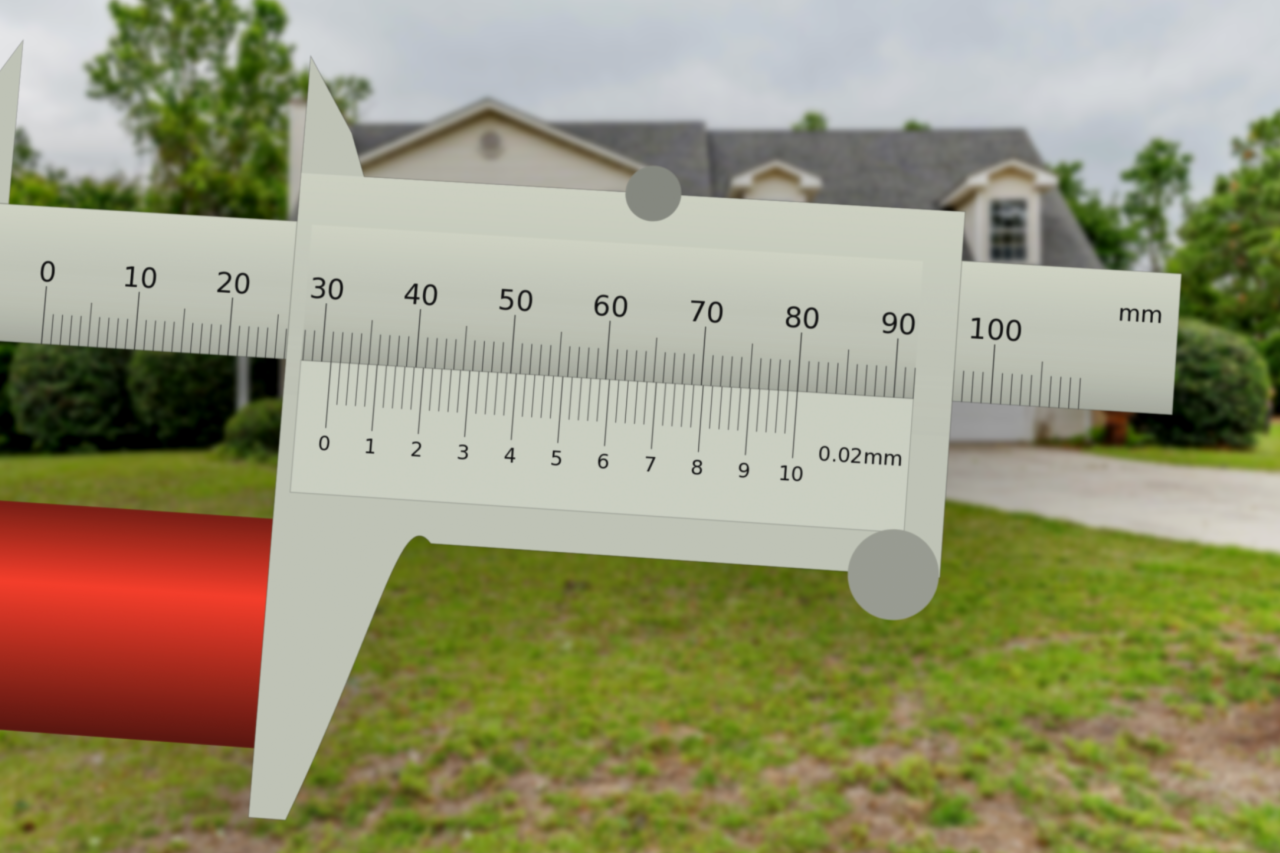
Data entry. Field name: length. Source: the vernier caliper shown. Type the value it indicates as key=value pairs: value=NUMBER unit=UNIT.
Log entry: value=31.0 unit=mm
